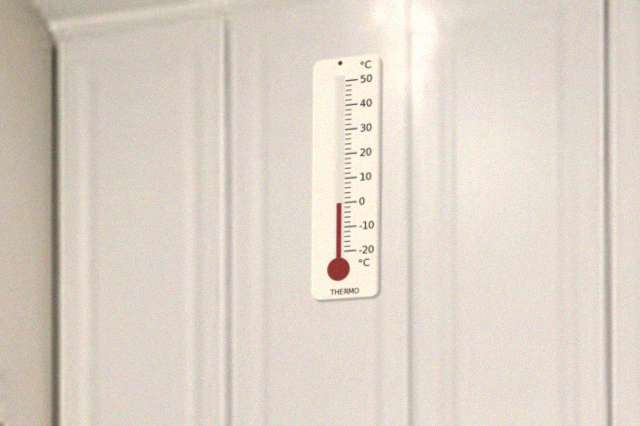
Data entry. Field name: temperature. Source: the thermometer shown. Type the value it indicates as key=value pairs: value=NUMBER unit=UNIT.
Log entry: value=0 unit=°C
